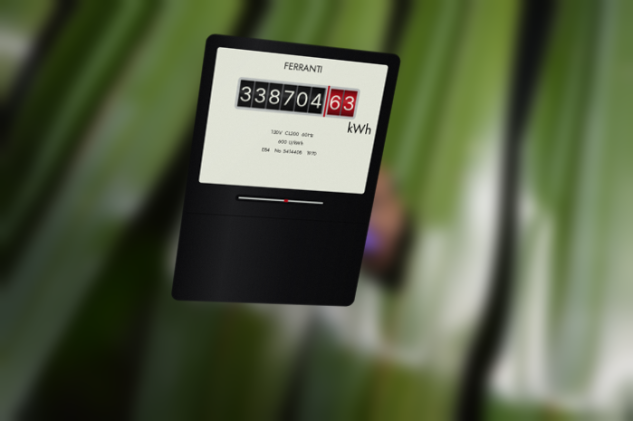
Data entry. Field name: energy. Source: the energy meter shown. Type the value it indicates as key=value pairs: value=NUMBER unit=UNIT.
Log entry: value=338704.63 unit=kWh
